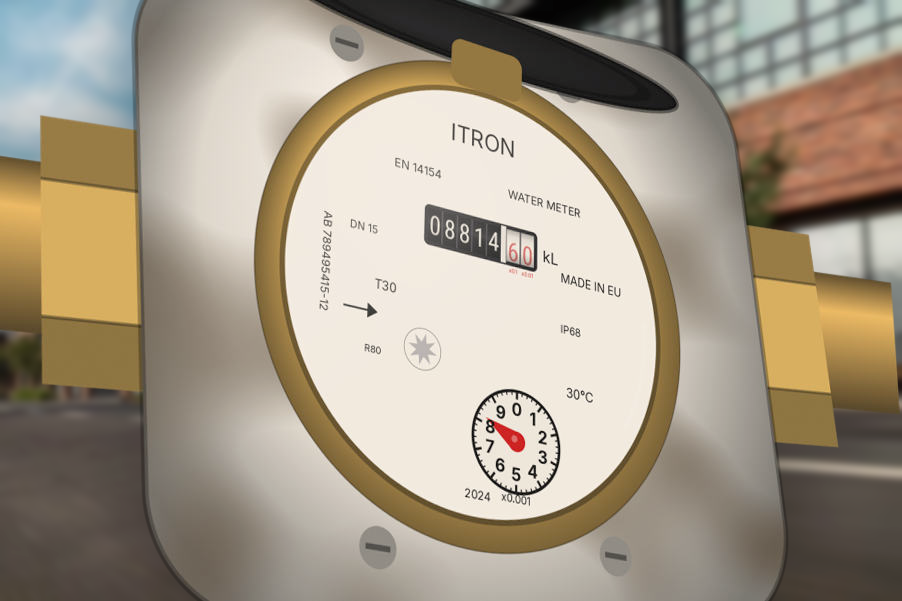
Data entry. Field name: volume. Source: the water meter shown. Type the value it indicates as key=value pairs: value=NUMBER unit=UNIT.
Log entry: value=8814.598 unit=kL
